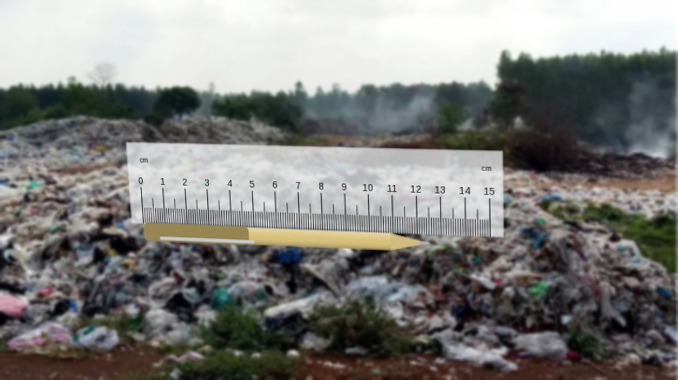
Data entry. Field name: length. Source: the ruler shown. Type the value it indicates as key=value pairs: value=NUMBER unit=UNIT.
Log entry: value=12.5 unit=cm
